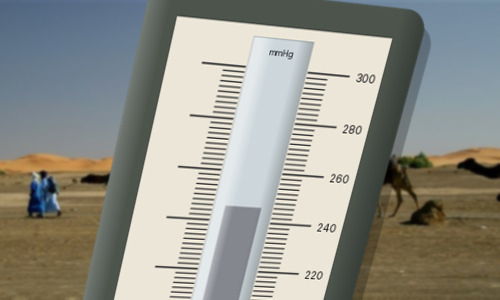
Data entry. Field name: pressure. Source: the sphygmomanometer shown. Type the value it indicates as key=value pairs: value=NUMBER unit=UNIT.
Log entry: value=246 unit=mmHg
